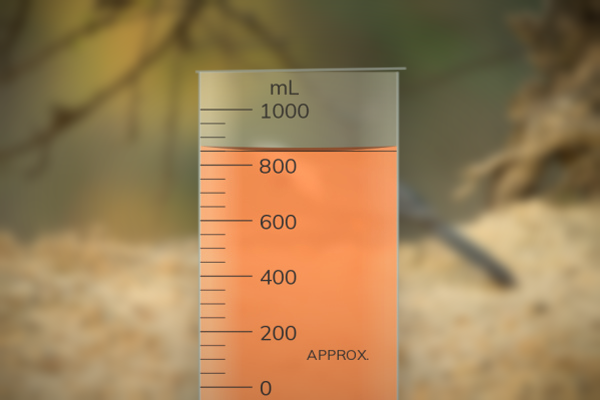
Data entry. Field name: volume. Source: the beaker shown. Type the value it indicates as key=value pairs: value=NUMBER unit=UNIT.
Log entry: value=850 unit=mL
